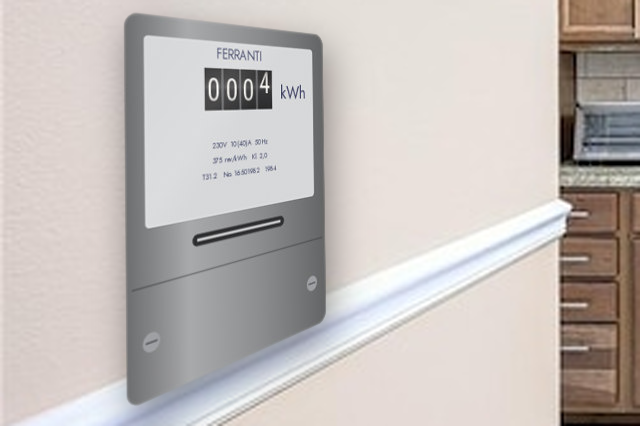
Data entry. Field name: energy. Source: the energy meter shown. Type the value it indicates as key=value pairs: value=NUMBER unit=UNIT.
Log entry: value=4 unit=kWh
